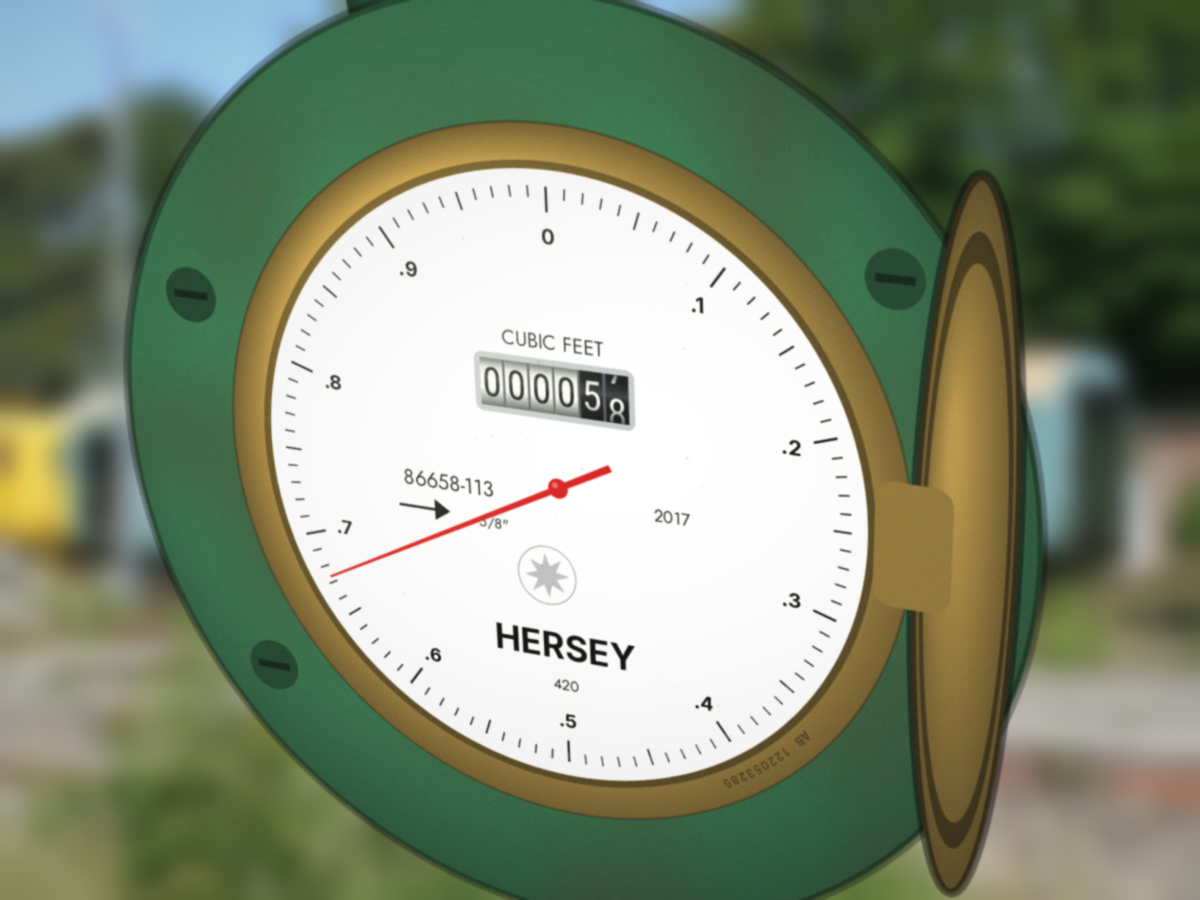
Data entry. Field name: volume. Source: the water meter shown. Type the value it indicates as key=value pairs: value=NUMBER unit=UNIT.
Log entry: value=57.67 unit=ft³
